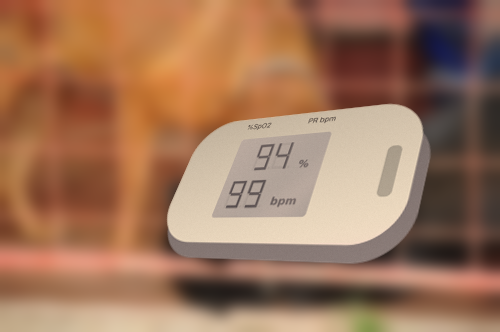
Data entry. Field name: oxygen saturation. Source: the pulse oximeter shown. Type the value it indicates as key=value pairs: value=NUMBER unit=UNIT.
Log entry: value=94 unit=%
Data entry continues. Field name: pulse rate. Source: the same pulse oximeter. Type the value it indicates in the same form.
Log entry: value=99 unit=bpm
